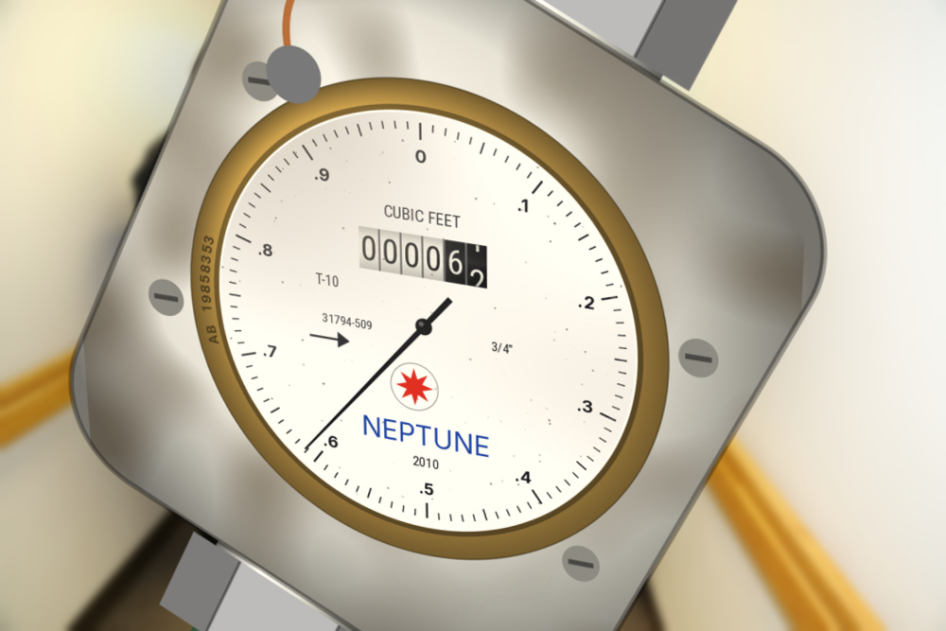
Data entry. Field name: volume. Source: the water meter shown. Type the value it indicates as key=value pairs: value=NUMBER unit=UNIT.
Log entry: value=61.61 unit=ft³
